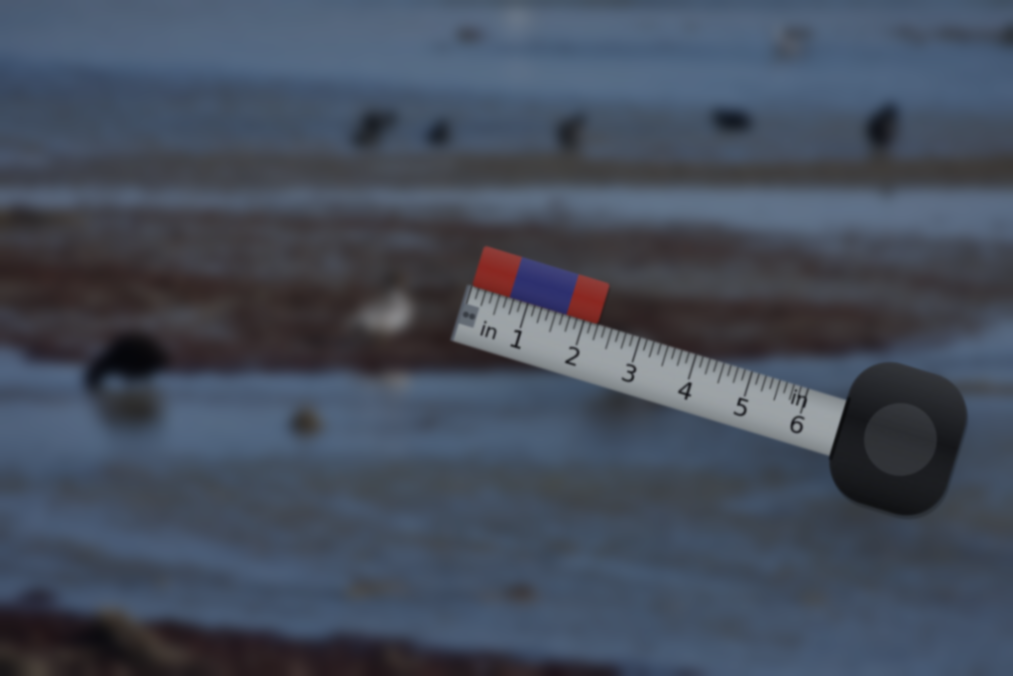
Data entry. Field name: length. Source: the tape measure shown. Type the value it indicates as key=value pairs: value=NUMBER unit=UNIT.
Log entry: value=2.25 unit=in
